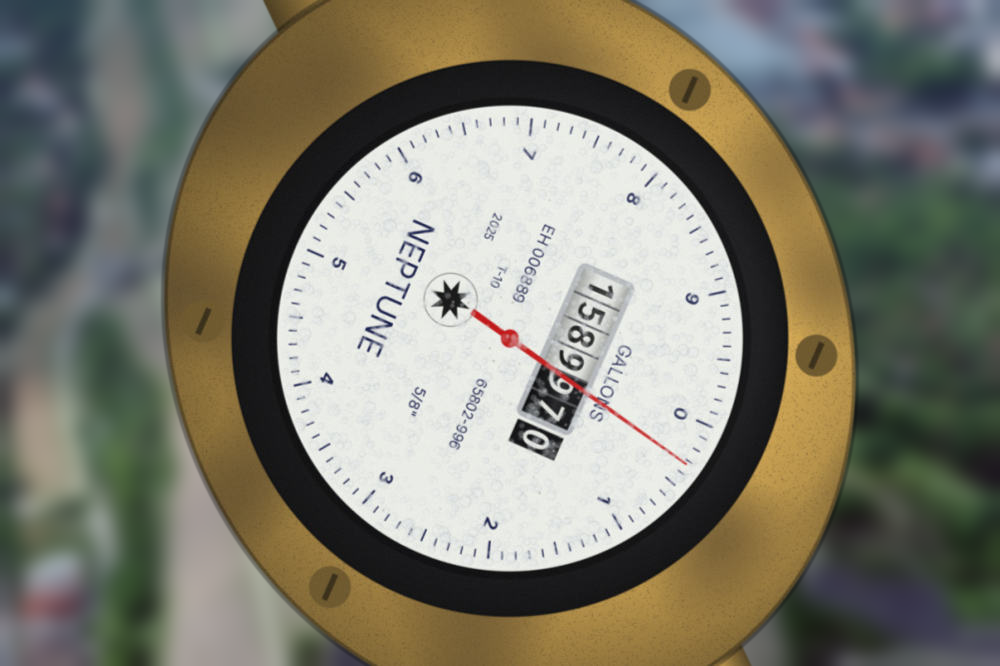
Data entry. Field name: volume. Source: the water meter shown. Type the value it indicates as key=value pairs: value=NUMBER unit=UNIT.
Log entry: value=1589970.3 unit=gal
